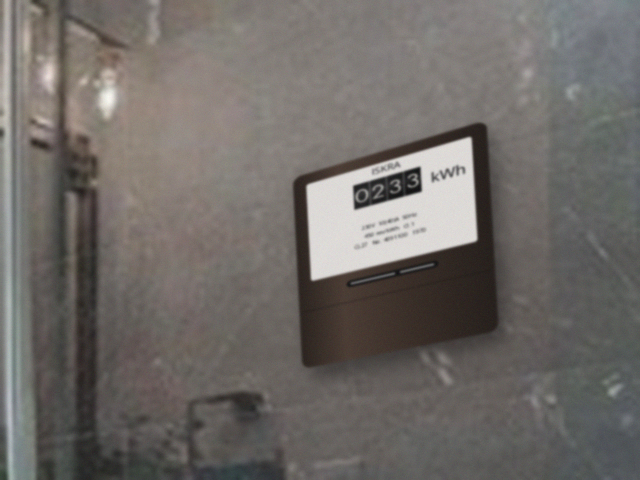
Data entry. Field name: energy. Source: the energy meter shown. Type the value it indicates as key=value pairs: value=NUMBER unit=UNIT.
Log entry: value=233 unit=kWh
